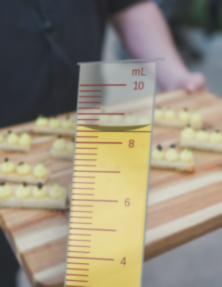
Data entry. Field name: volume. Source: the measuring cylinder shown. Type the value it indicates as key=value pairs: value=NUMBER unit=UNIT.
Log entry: value=8.4 unit=mL
